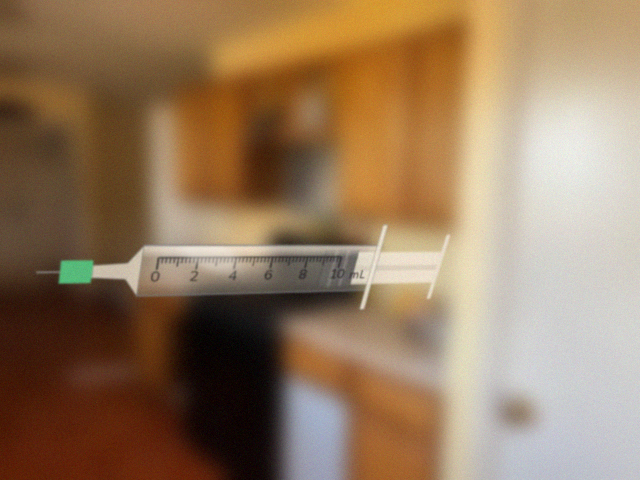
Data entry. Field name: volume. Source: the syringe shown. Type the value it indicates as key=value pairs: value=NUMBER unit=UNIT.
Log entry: value=9 unit=mL
